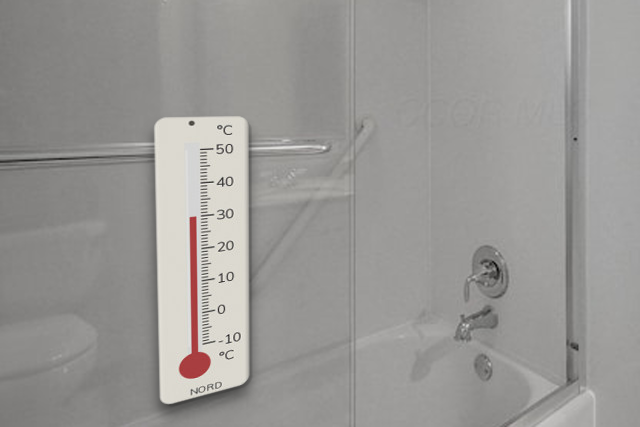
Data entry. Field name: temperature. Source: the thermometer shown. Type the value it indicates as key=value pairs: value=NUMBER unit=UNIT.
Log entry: value=30 unit=°C
